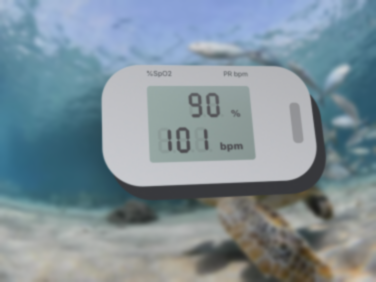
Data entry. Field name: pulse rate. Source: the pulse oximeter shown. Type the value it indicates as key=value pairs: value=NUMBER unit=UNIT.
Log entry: value=101 unit=bpm
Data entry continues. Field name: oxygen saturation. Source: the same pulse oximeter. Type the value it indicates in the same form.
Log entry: value=90 unit=%
